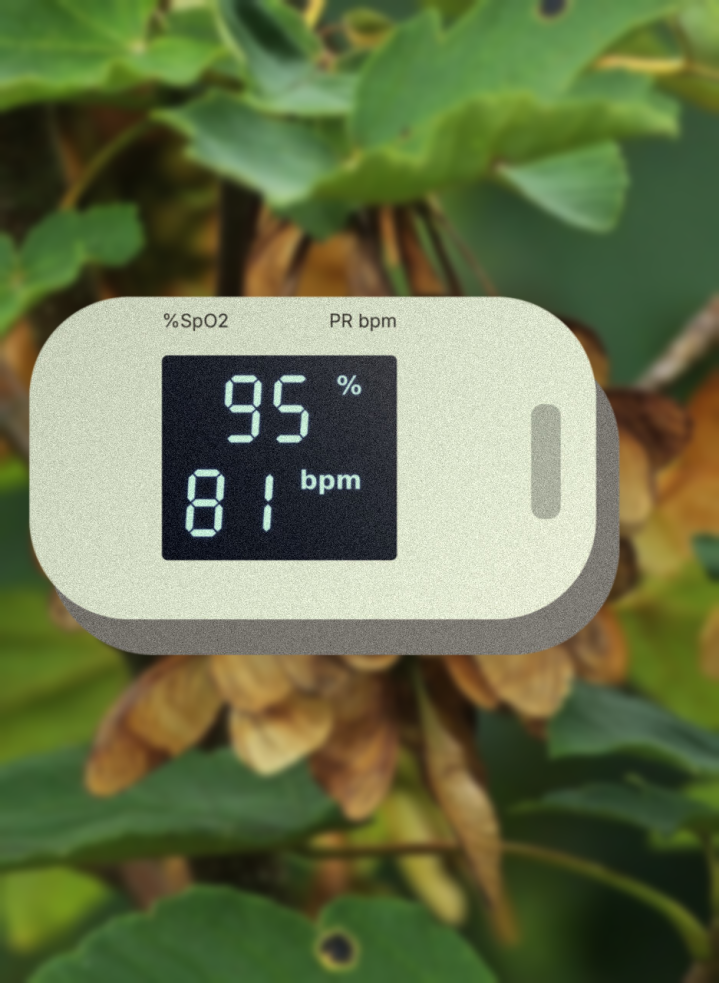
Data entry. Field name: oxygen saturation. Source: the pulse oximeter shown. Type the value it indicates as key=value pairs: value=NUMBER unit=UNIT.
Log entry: value=95 unit=%
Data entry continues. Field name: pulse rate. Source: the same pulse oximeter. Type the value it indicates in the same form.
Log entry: value=81 unit=bpm
